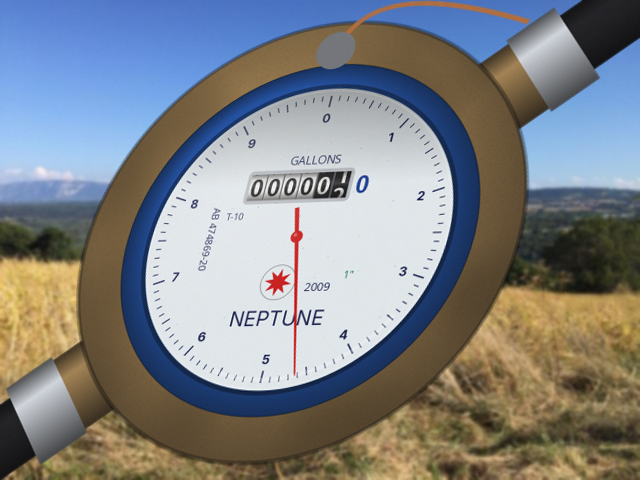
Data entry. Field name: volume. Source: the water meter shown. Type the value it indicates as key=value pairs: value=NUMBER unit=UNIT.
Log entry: value=14.6 unit=gal
